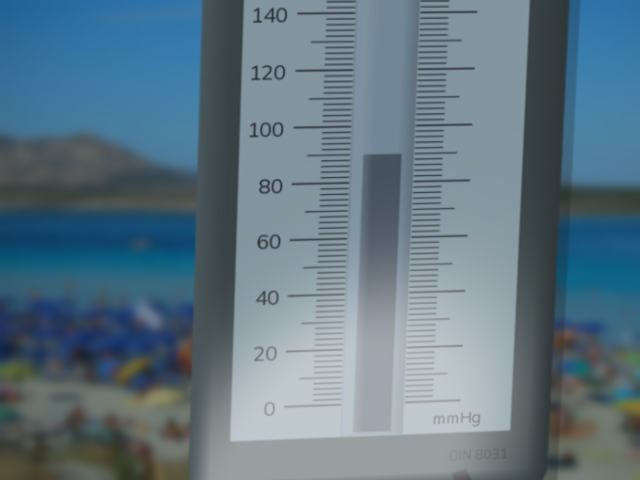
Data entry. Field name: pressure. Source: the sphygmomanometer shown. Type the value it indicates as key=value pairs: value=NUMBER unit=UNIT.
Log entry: value=90 unit=mmHg
